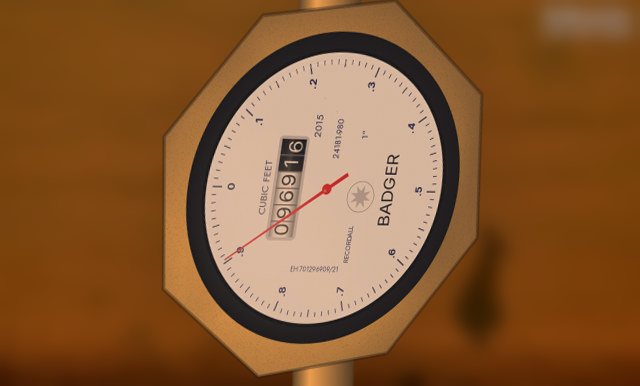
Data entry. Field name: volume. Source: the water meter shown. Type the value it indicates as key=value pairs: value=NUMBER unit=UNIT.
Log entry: value=96915.90 unit=ft³
